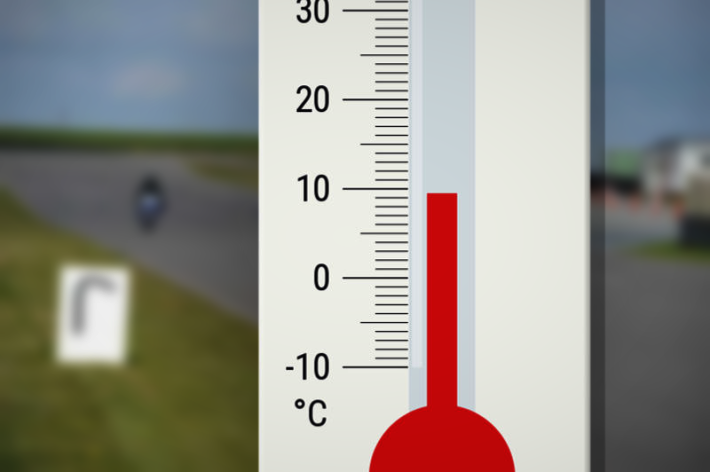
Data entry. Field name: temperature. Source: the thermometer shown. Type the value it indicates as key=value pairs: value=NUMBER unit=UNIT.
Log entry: value=9.5 unit=°C
